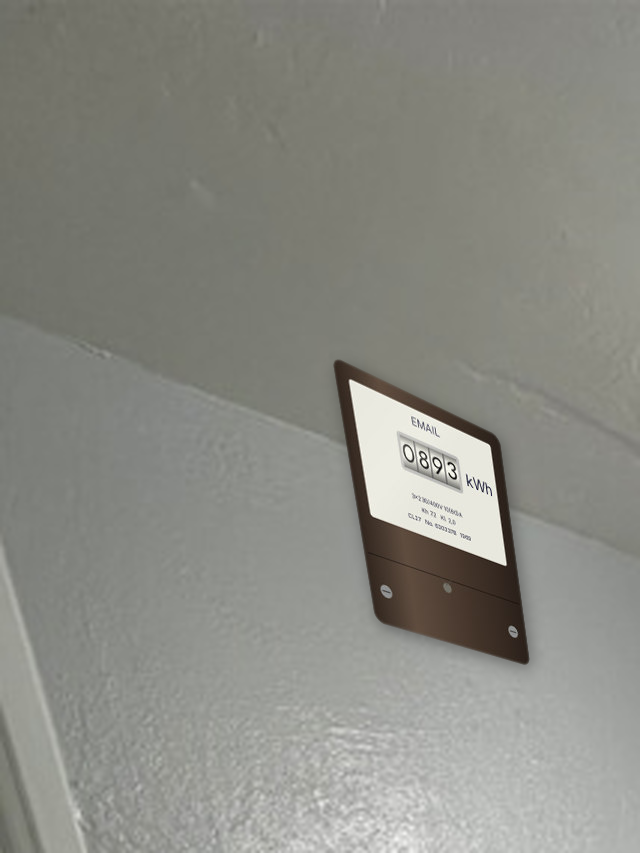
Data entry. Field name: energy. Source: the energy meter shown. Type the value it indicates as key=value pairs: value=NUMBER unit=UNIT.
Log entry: value=893 unit=kWh
